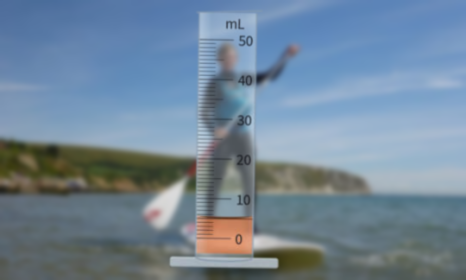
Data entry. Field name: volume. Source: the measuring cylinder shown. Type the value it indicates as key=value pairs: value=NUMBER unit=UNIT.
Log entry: value=5 unit=mL
